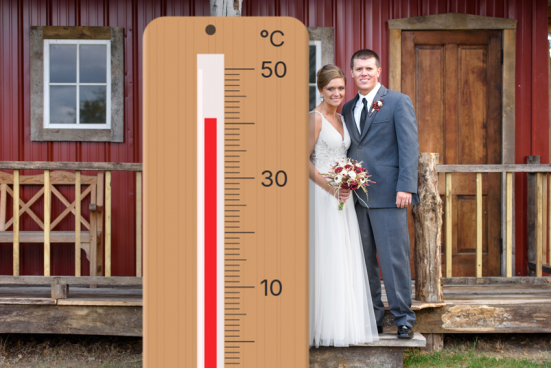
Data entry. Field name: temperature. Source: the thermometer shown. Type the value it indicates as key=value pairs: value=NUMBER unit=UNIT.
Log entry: value=41 unit=°C
